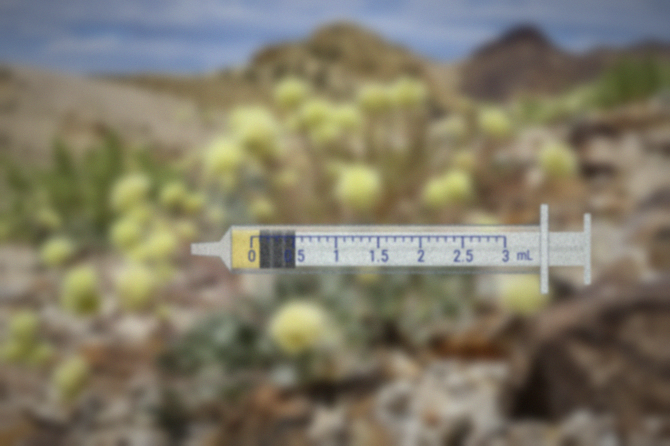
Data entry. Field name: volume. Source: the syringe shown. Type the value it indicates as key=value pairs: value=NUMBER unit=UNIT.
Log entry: value=0.1 unit=mL
